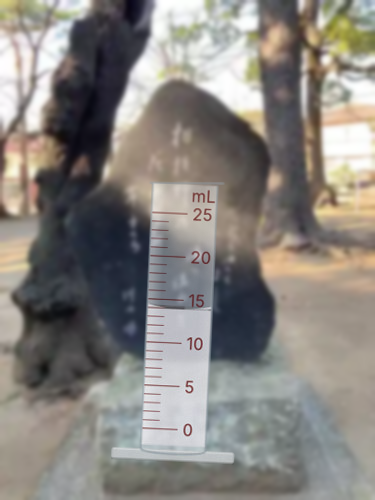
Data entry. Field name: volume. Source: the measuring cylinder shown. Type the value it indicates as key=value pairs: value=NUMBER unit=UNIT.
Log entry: value=14 unit=mL
